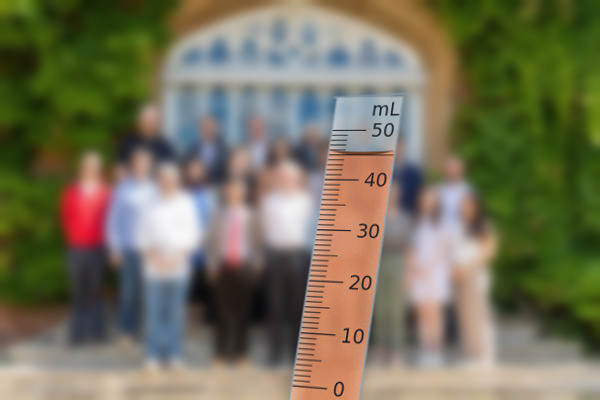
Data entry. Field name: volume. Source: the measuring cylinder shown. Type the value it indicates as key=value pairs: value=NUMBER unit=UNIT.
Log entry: value=45 unit=mL
